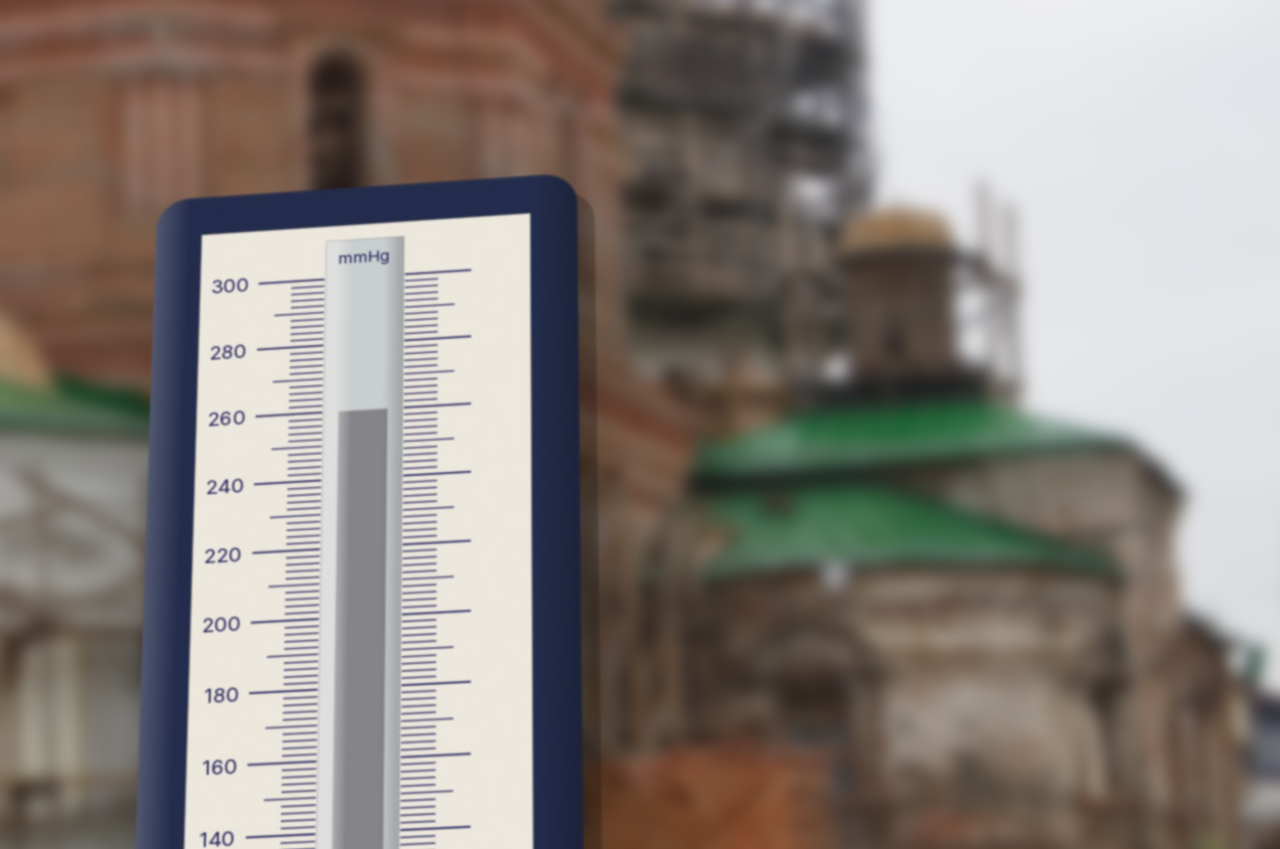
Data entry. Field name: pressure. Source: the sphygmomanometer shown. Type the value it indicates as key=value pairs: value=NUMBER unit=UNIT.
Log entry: value=260 unit=mmHg
